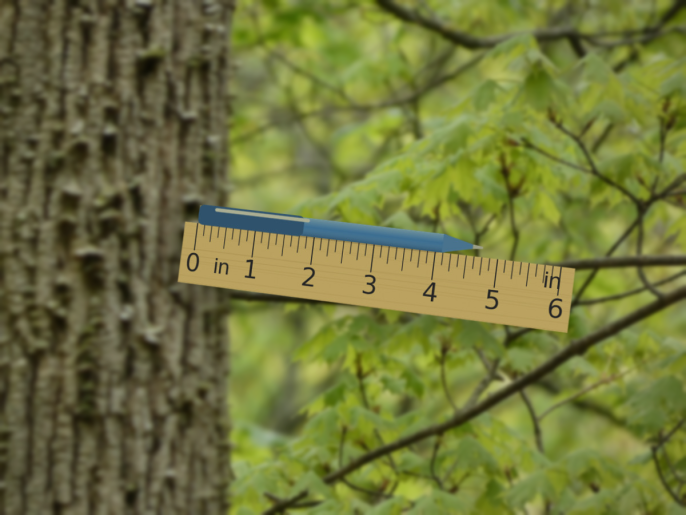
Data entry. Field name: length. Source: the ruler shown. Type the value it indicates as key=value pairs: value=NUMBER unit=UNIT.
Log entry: value=4.75 unit=in
